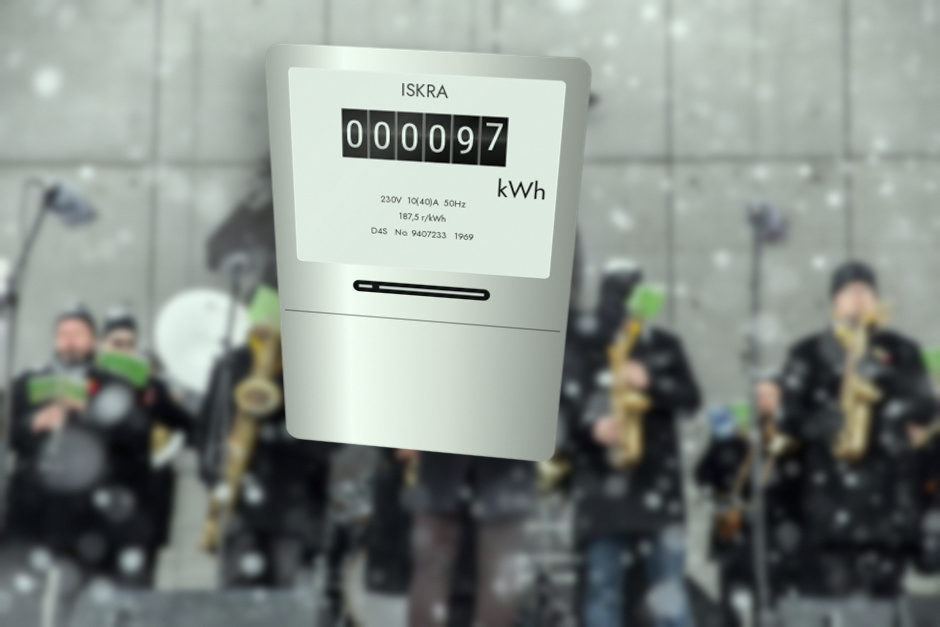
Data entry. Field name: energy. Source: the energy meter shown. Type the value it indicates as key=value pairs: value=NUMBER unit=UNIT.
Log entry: value=97 unit=kWh
